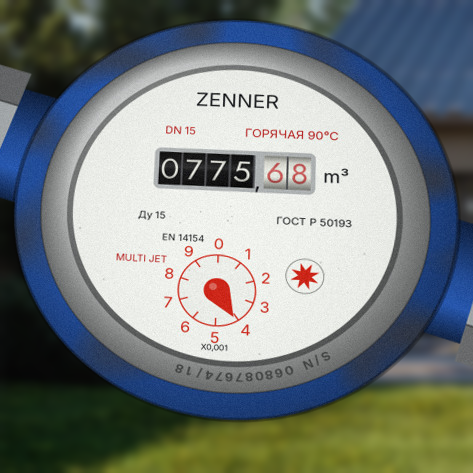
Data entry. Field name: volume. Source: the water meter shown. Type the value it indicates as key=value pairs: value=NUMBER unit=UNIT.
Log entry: value=775.684 unit=m³
